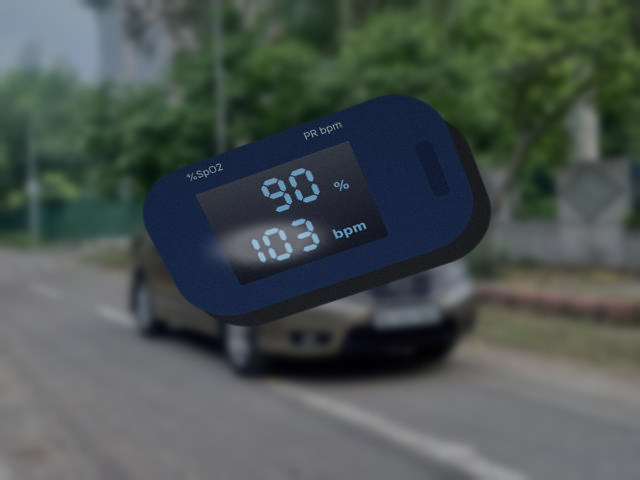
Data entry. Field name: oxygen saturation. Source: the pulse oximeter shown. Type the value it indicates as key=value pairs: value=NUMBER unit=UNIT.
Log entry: value=90 unit=%
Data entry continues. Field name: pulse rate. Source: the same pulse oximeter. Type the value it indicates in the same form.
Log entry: value=103 unit=bpm
